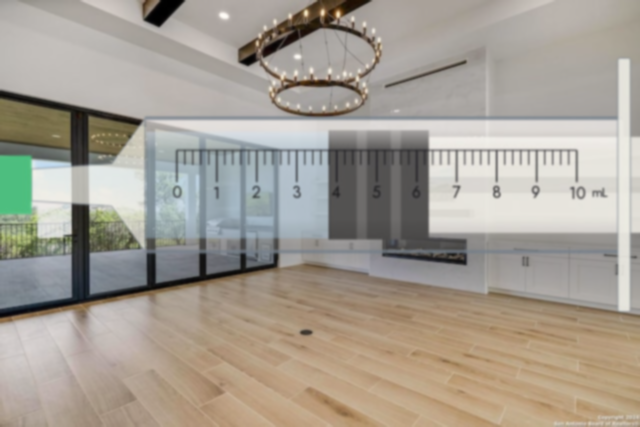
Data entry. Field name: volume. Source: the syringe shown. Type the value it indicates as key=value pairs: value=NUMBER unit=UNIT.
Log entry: value=3.8 unit=mL
